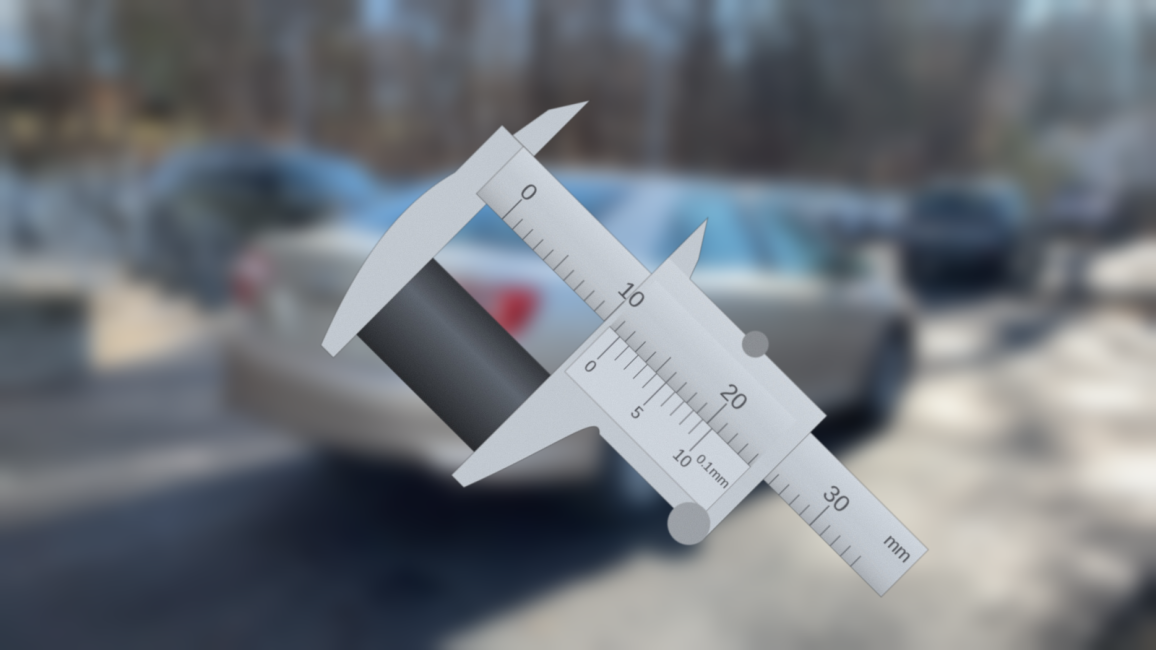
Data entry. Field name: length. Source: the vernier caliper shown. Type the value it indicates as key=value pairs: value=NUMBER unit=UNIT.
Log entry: value=11.5 unit=mm
